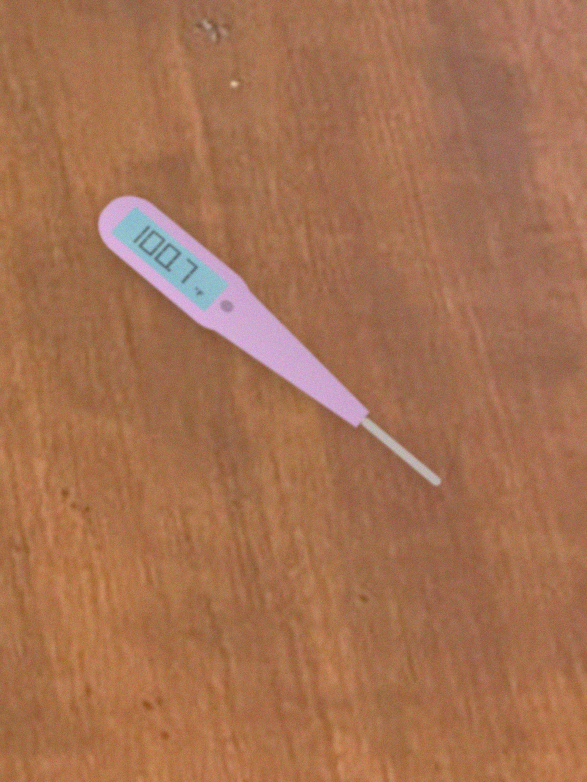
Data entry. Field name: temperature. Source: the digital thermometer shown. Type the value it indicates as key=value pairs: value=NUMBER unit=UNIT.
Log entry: value=100.7 unit=°F
